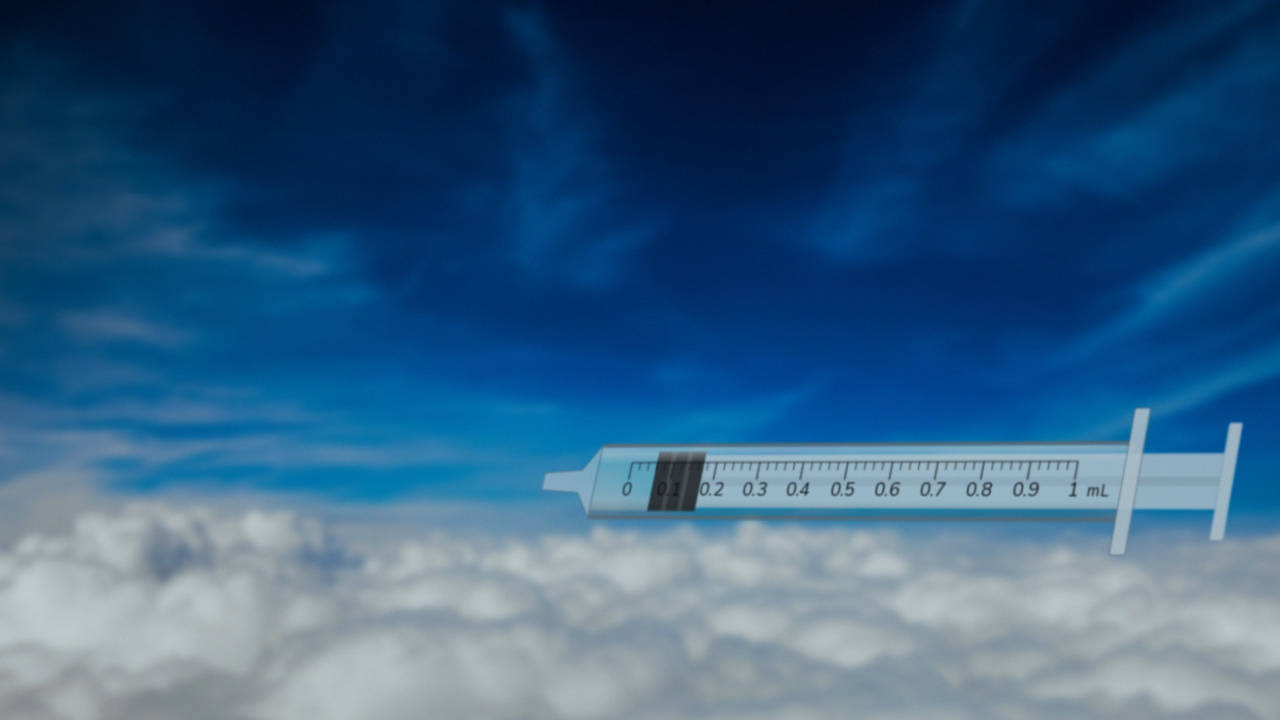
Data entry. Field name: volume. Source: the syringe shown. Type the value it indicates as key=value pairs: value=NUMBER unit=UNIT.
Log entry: value=0.06 unit=mL
